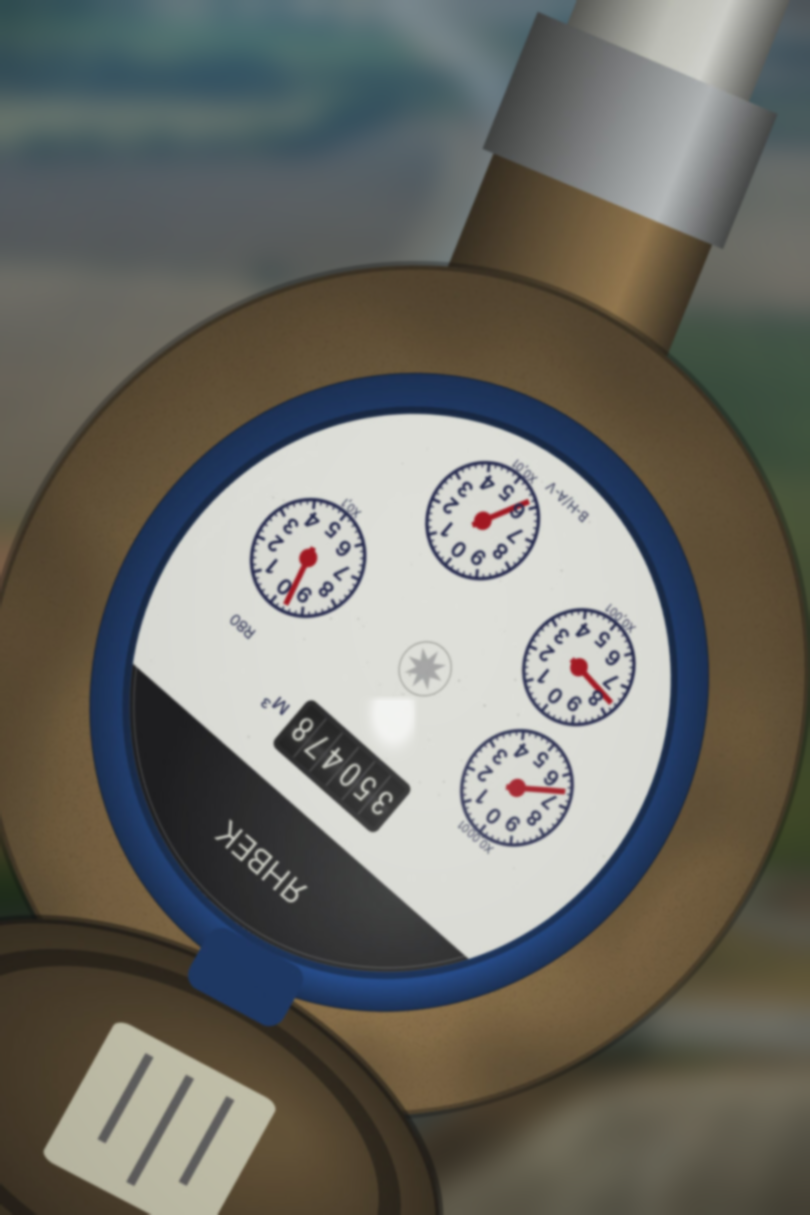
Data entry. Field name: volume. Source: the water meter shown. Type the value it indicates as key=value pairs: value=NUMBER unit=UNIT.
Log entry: value=350477.9576 unit=m³
